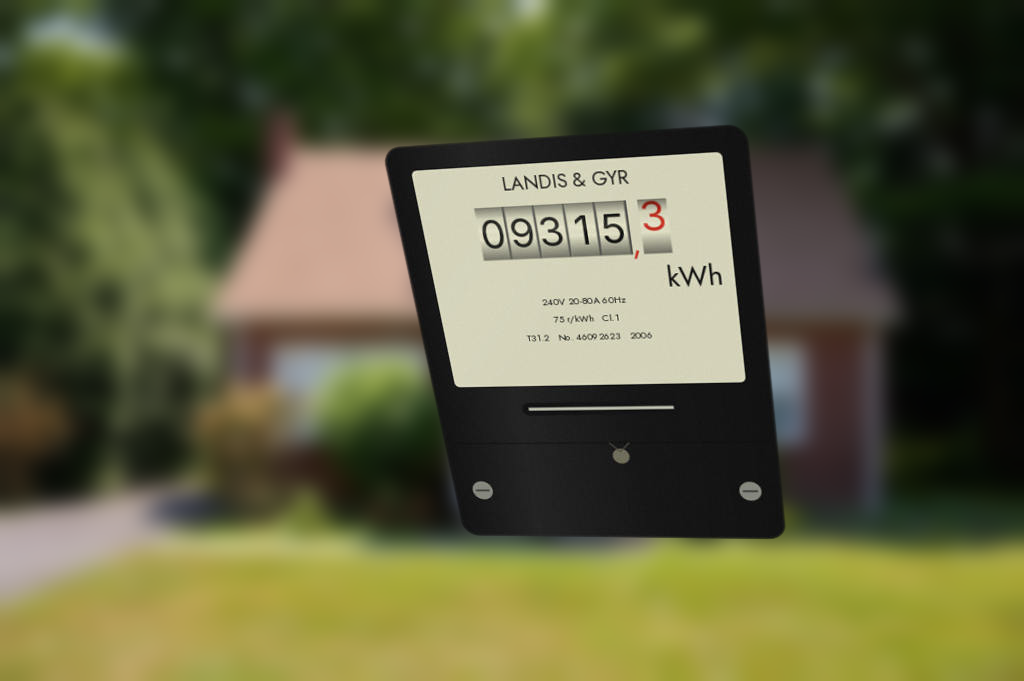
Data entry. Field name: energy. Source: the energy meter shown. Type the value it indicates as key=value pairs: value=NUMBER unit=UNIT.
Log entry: value=9315.3 unit=kWh
